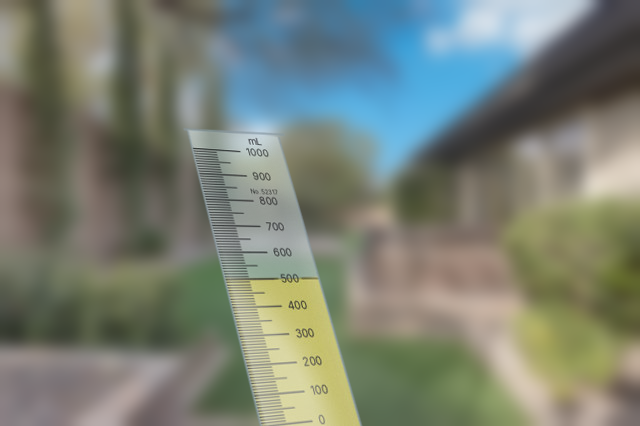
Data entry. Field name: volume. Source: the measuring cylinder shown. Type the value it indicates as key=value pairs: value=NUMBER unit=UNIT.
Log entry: value=500 unit=mL
